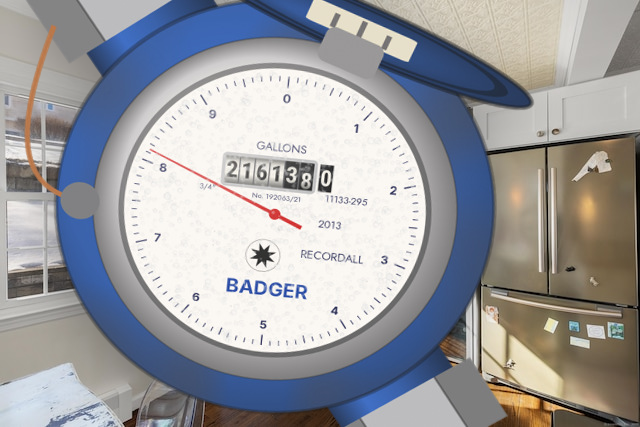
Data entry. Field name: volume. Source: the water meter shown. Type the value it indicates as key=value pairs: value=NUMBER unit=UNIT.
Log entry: value=2161378.1 unit=gal
